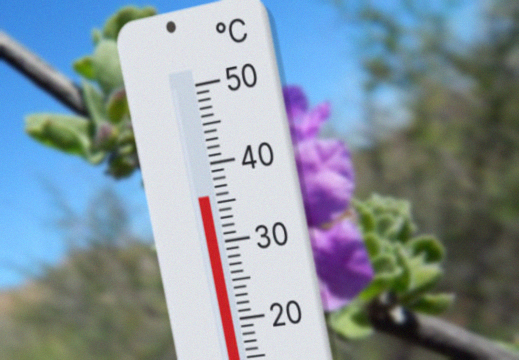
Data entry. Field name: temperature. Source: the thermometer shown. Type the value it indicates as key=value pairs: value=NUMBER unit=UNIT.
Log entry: value=36 unit=°C
